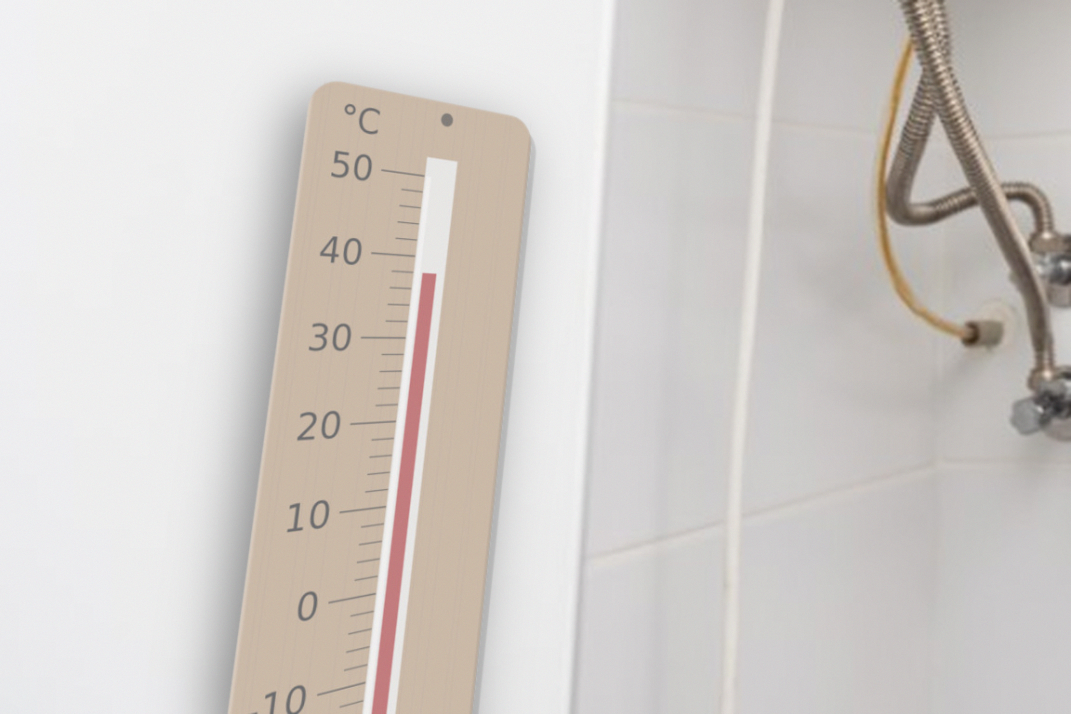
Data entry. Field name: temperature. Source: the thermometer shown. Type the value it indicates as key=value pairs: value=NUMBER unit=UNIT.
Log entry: value=38 unit=°C
